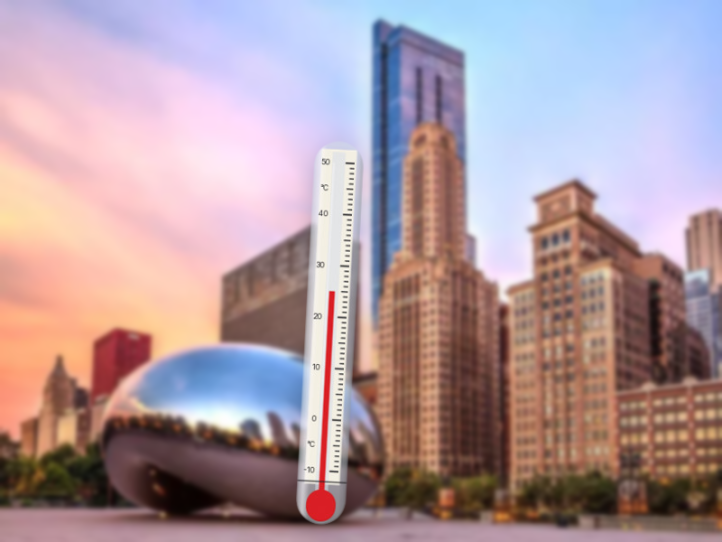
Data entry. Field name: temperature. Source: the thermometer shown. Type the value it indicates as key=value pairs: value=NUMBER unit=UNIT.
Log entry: value=25 unit=°C
